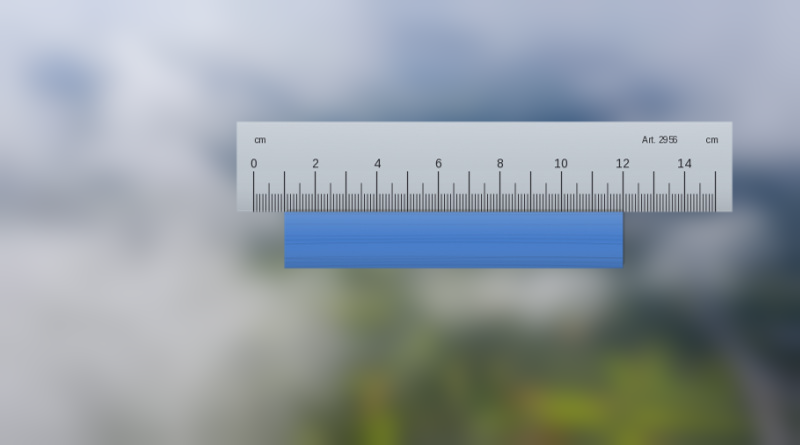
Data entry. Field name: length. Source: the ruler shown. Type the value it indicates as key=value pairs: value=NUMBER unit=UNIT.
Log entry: value=11 unit=cm
